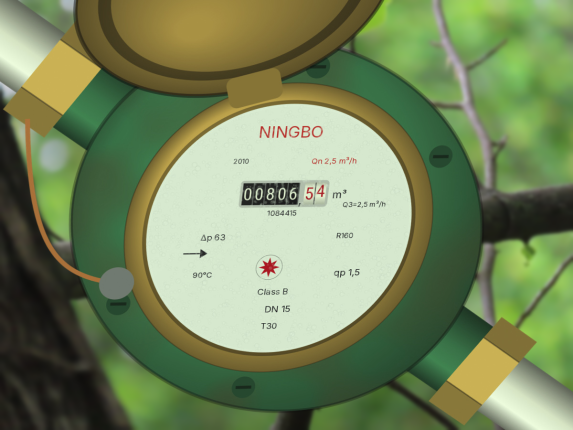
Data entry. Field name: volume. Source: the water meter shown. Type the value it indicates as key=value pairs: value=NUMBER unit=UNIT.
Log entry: value=806.54 unit=m³
